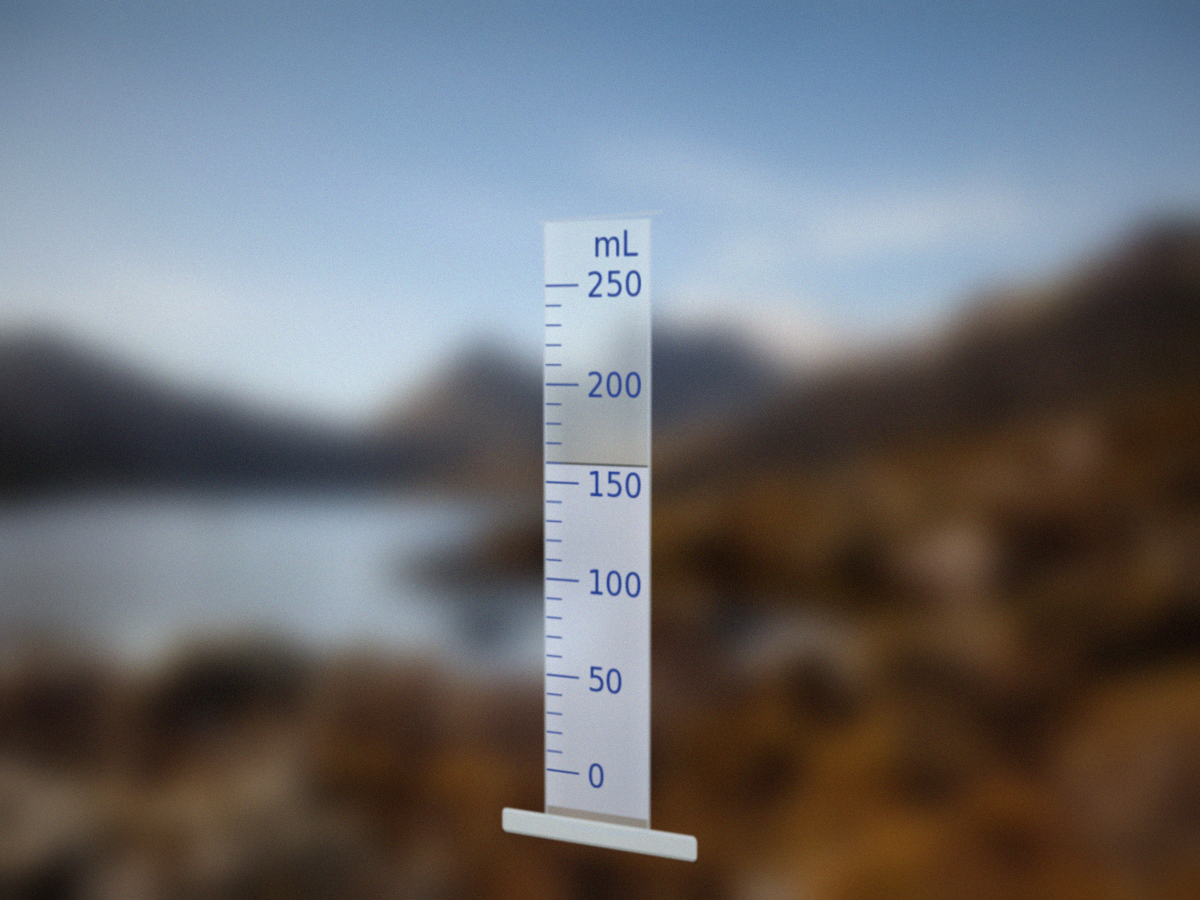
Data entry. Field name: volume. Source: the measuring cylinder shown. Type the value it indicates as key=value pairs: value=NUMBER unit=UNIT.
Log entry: value=160 unit=mL
